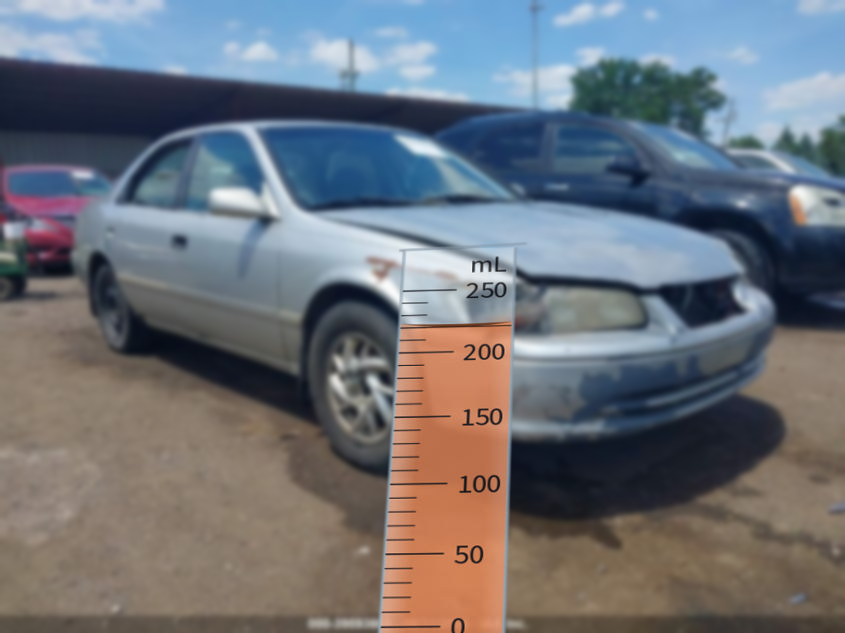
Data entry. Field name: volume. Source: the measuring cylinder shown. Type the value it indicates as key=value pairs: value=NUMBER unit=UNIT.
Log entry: value=220 unit=mL
